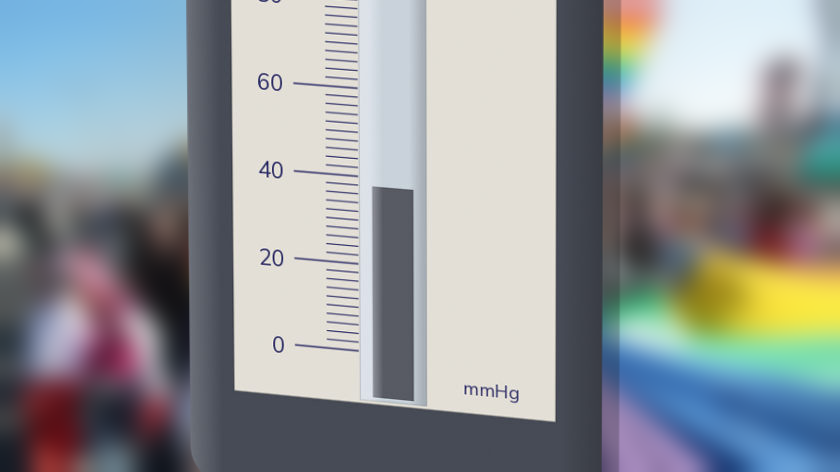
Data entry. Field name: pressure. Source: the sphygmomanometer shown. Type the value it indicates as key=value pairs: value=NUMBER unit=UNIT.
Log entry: value=38 unit=mmHg
